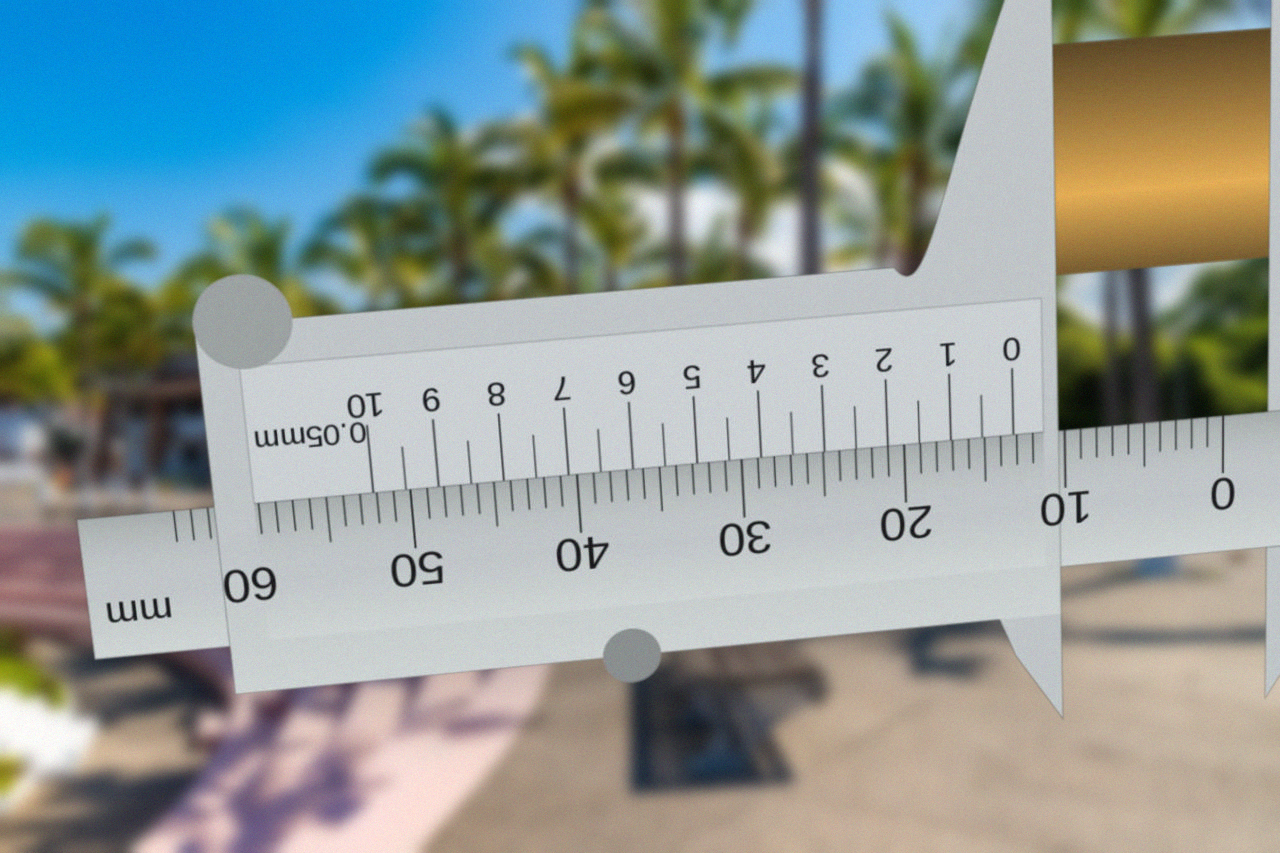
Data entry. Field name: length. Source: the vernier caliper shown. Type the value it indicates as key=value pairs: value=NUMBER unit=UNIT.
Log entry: value=13.2 unit=mm
